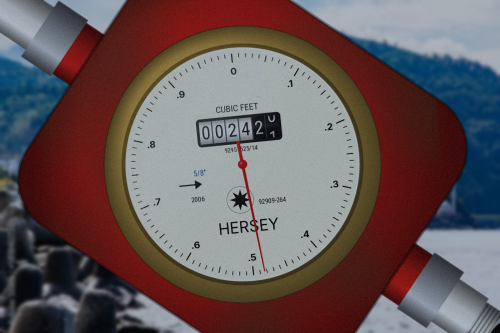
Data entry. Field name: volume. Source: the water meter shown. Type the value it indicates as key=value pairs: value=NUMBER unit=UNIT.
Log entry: value=2420.48 unit=ft³
